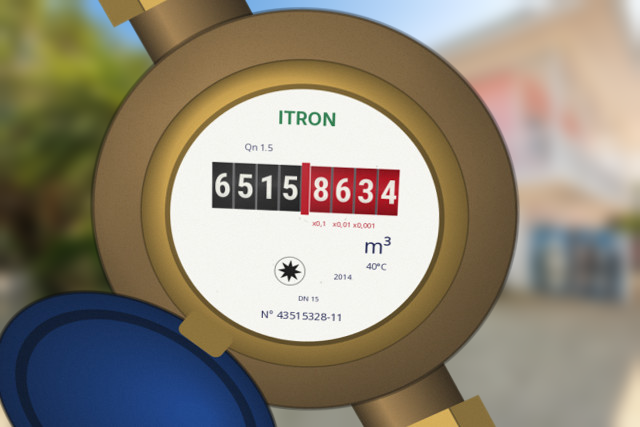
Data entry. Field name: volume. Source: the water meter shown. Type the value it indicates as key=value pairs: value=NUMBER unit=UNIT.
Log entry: value=6515.8634 unit=m³
